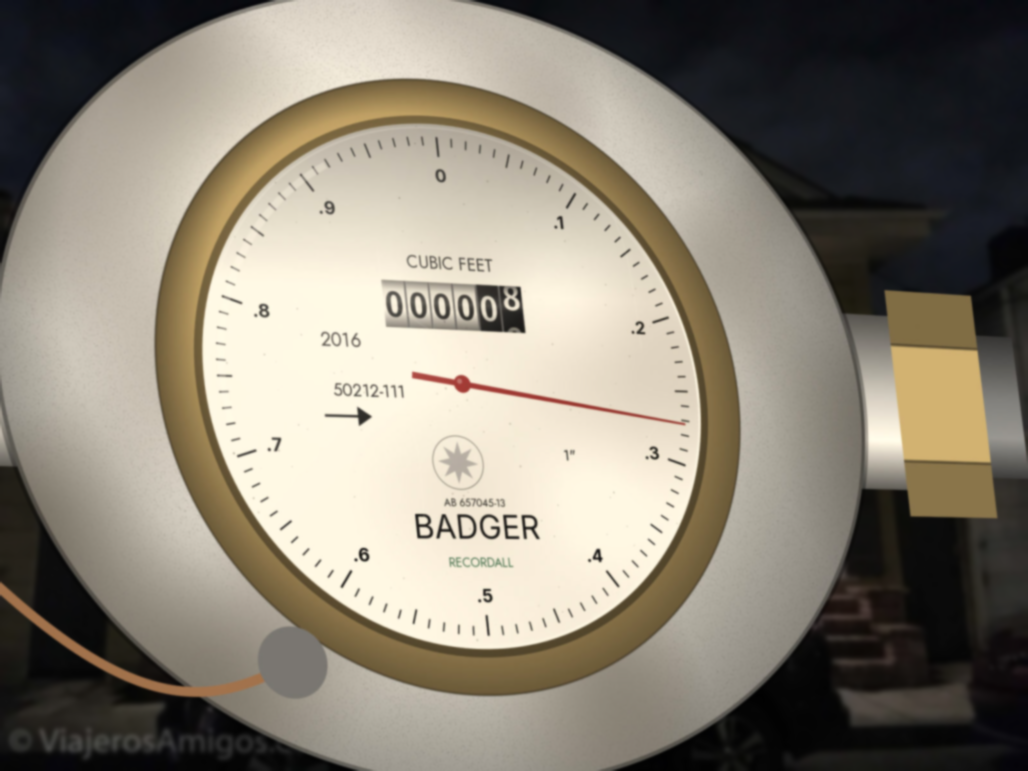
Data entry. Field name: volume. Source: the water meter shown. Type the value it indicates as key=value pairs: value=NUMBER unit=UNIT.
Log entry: value=8.27 unit=ft³
